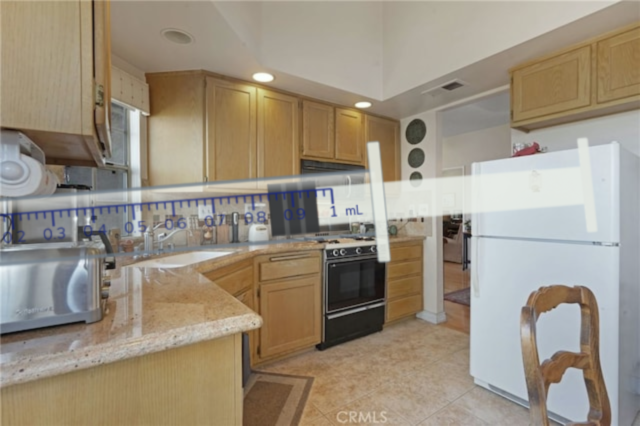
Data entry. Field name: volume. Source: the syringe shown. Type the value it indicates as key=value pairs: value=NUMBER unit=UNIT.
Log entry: value=0.84 unit=mL
